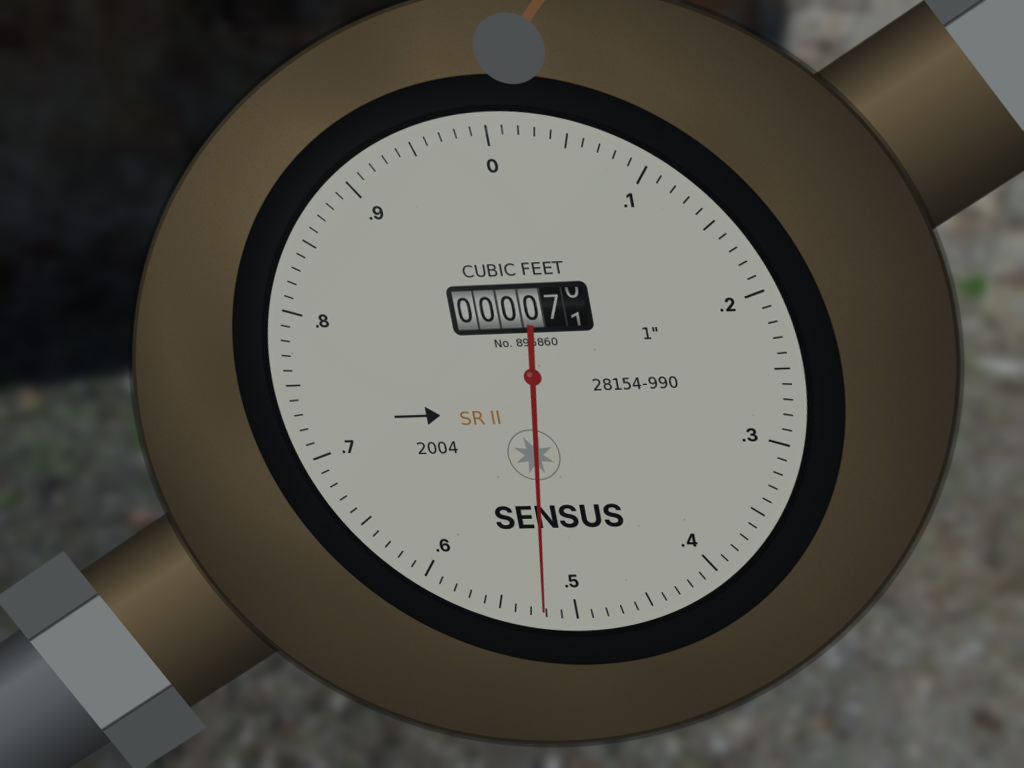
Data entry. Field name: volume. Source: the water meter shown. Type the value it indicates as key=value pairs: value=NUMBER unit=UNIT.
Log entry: value=70.52 unit=ft³
